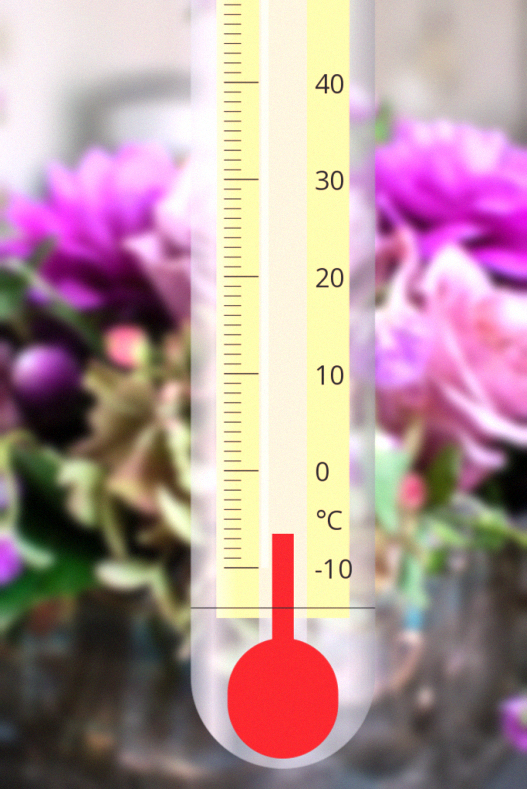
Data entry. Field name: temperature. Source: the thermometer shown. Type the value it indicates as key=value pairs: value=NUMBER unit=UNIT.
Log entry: value=-6.5 unit=°C
